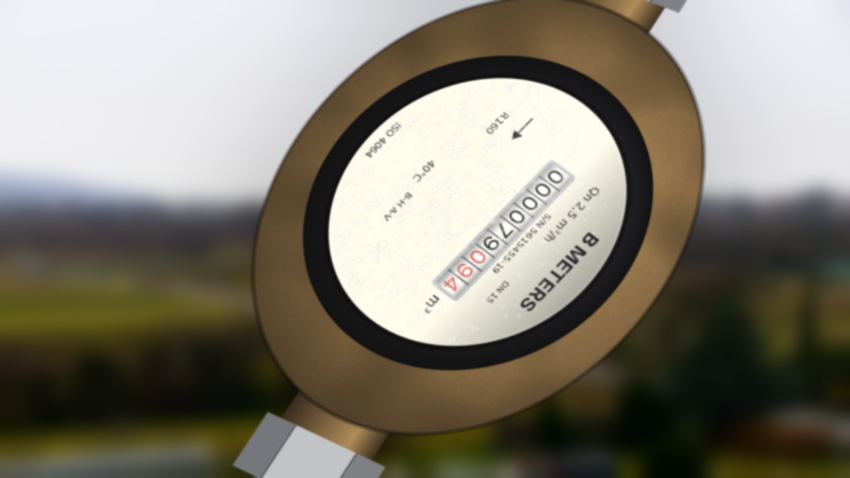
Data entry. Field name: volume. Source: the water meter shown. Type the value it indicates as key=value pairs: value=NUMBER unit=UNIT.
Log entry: value=79.094 unit=m³
